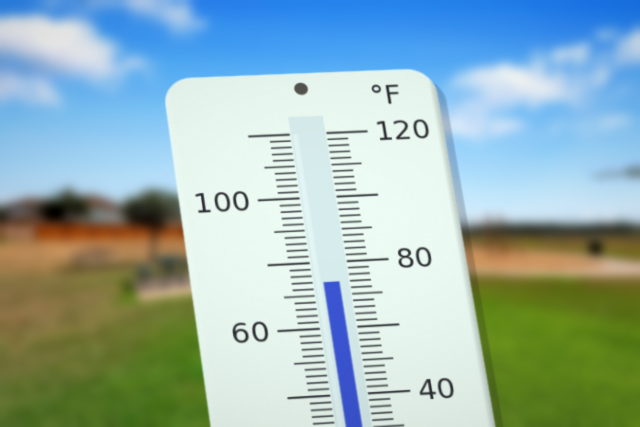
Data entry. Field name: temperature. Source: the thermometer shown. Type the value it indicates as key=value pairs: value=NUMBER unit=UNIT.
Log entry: value=74 unit=°F
